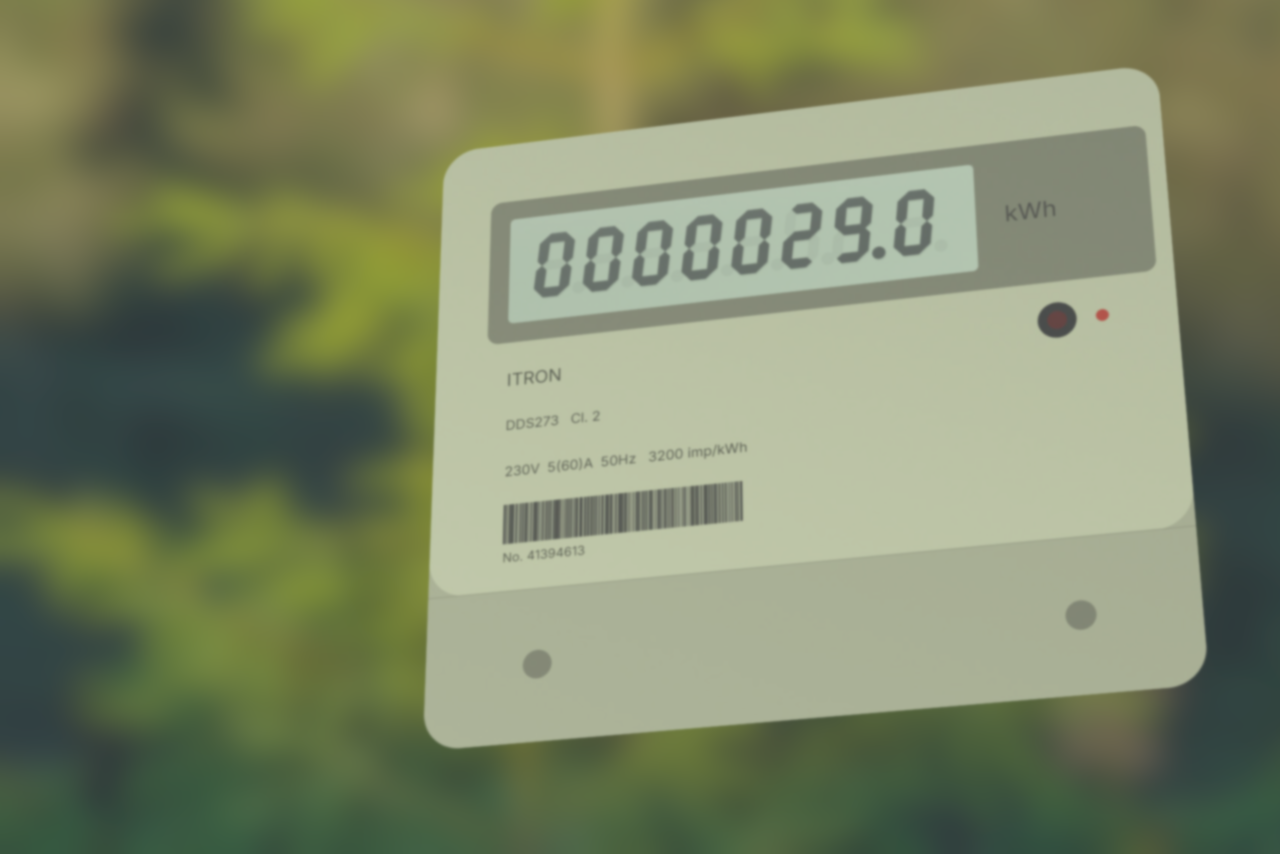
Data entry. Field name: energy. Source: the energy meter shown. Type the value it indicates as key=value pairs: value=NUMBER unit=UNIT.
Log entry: value=29.0 unit=kWh
